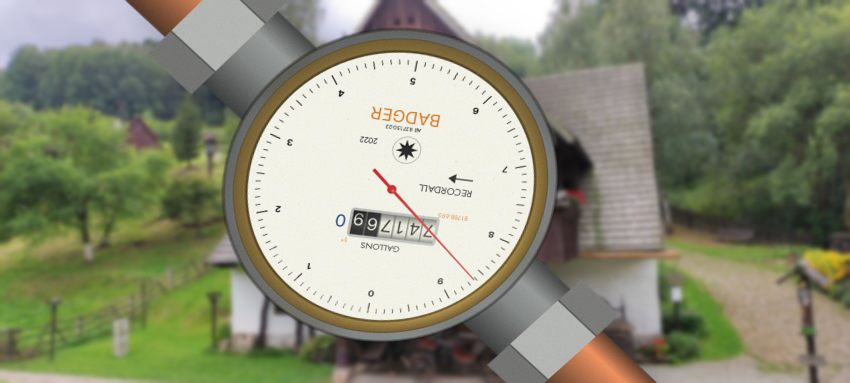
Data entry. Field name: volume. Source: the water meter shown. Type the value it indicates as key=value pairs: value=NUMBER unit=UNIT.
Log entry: value=7417688.6 unit=gal
